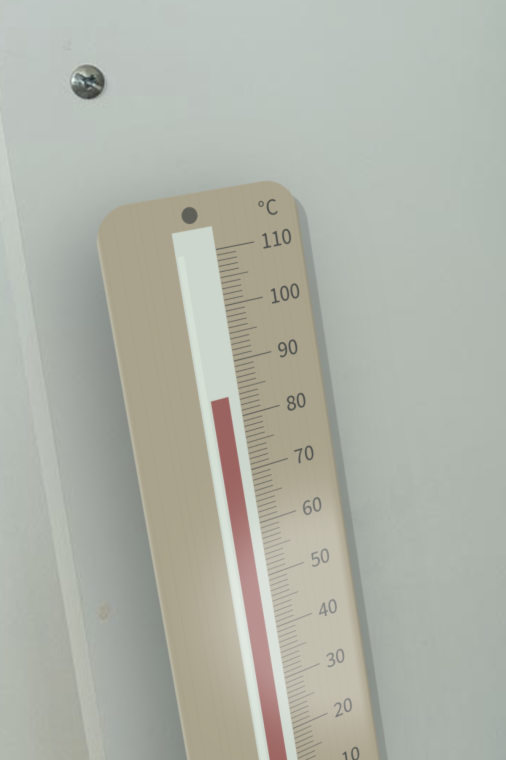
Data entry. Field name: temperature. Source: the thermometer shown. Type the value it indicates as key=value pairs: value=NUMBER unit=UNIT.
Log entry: value=84 unit=°C
